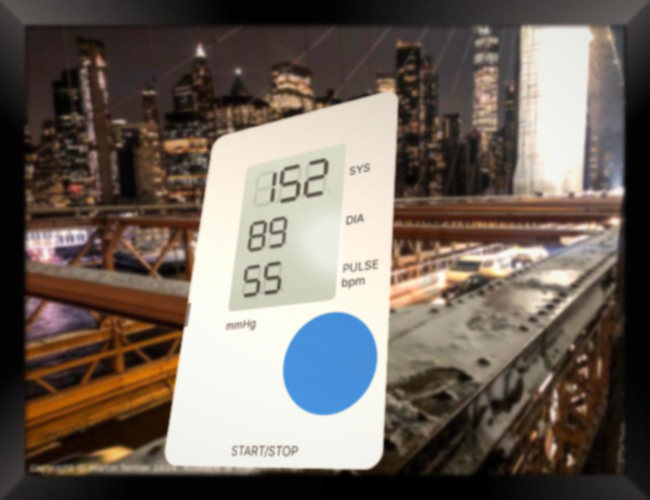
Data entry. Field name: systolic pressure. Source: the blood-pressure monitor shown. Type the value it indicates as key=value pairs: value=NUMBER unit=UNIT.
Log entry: value=152 unit=mmHg
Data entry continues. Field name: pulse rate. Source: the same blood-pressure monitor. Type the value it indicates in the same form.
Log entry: value=55 unit=bpm
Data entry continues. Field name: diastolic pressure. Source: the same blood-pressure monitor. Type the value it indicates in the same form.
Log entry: value=89 unit=mmHg
